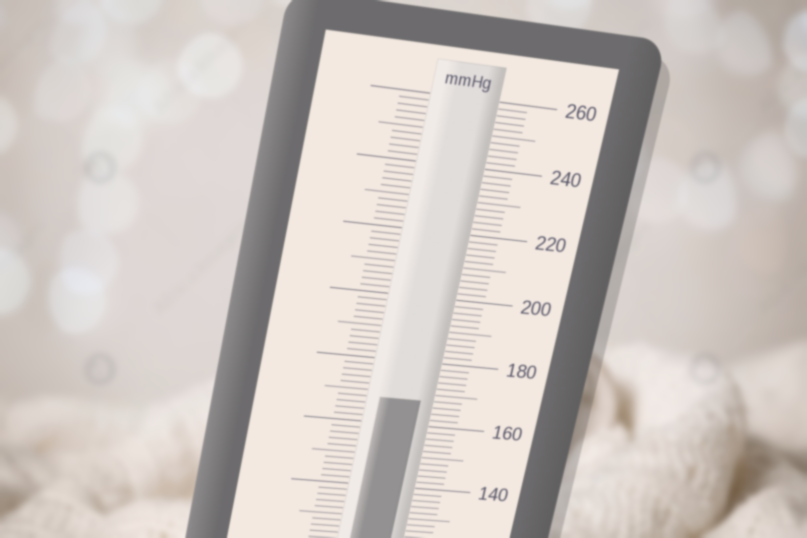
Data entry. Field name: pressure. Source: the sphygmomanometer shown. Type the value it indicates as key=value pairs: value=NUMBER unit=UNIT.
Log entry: value=168 unit=mmHg
